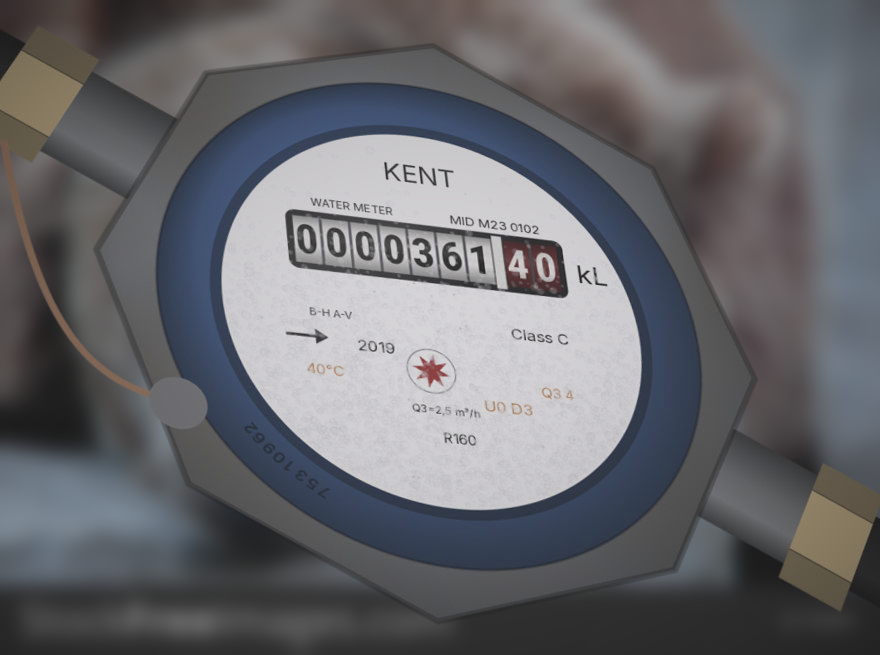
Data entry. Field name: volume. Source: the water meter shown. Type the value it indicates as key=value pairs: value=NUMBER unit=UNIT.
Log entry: value=361.40 unit=kL
